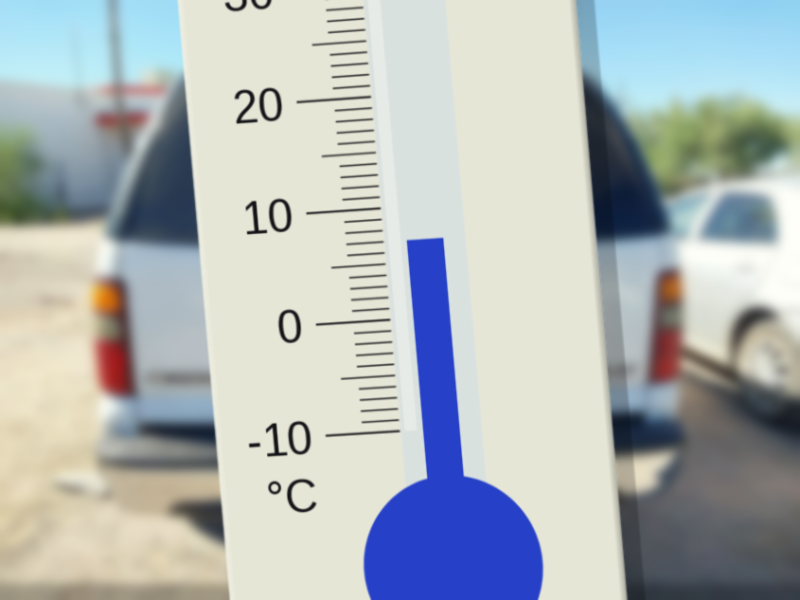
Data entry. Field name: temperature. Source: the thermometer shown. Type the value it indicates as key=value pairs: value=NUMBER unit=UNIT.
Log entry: value=7 unit=°C
